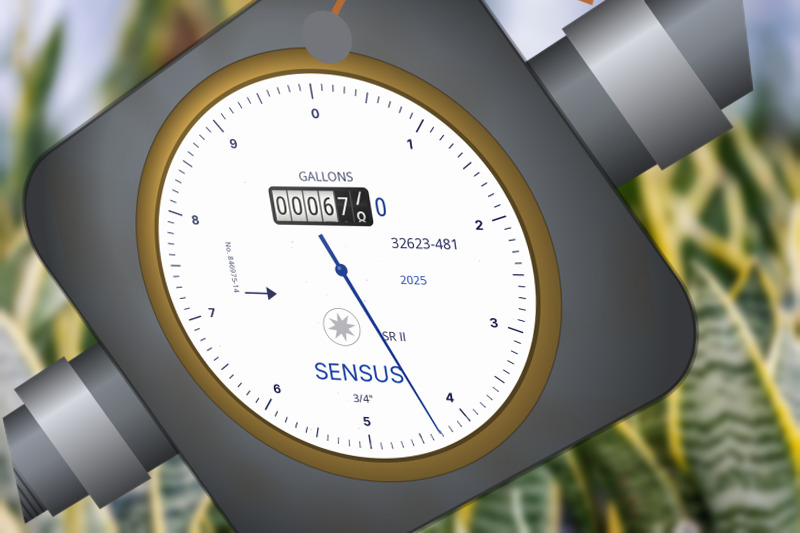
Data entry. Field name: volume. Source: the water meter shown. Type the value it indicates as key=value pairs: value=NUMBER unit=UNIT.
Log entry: value=6774.3 unit=gal
